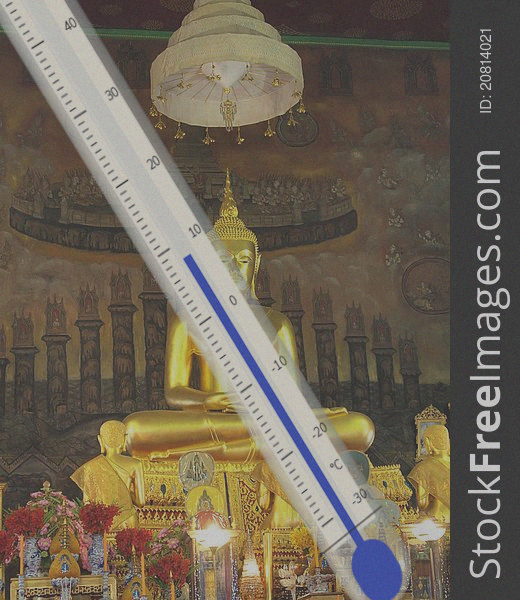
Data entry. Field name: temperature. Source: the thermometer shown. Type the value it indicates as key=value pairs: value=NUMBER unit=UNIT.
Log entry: value=8 unit=°C
